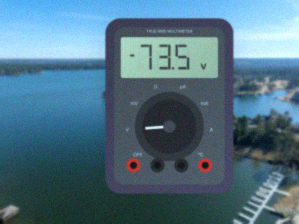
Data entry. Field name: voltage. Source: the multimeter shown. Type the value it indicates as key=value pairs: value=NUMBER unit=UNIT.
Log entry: value=-73.5 unit=V
